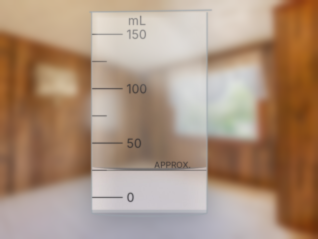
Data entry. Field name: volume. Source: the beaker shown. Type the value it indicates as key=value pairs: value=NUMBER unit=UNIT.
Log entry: value=25 unit=mL
